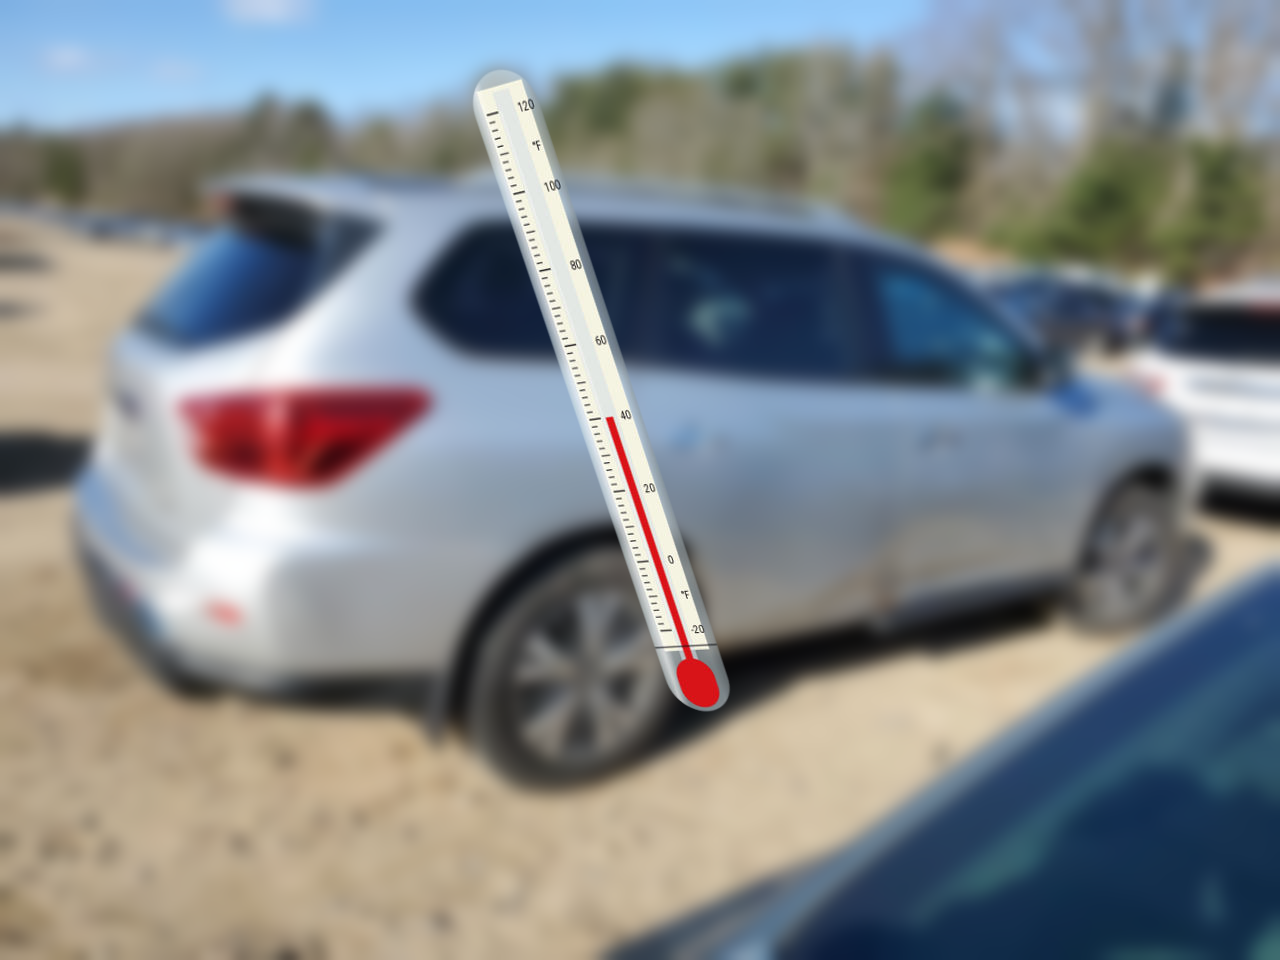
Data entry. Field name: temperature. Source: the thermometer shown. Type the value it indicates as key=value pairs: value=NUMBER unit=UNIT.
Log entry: value=40 unit=°F
